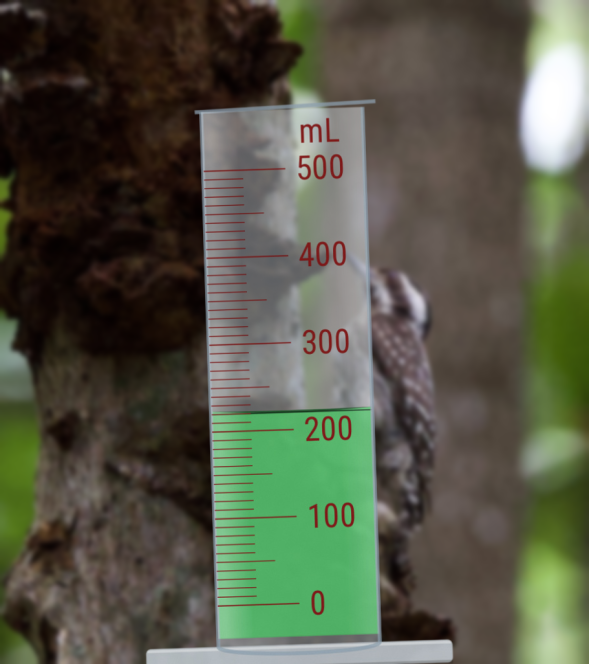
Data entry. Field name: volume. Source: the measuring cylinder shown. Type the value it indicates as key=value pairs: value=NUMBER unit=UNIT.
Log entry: value=220 unit=mL
